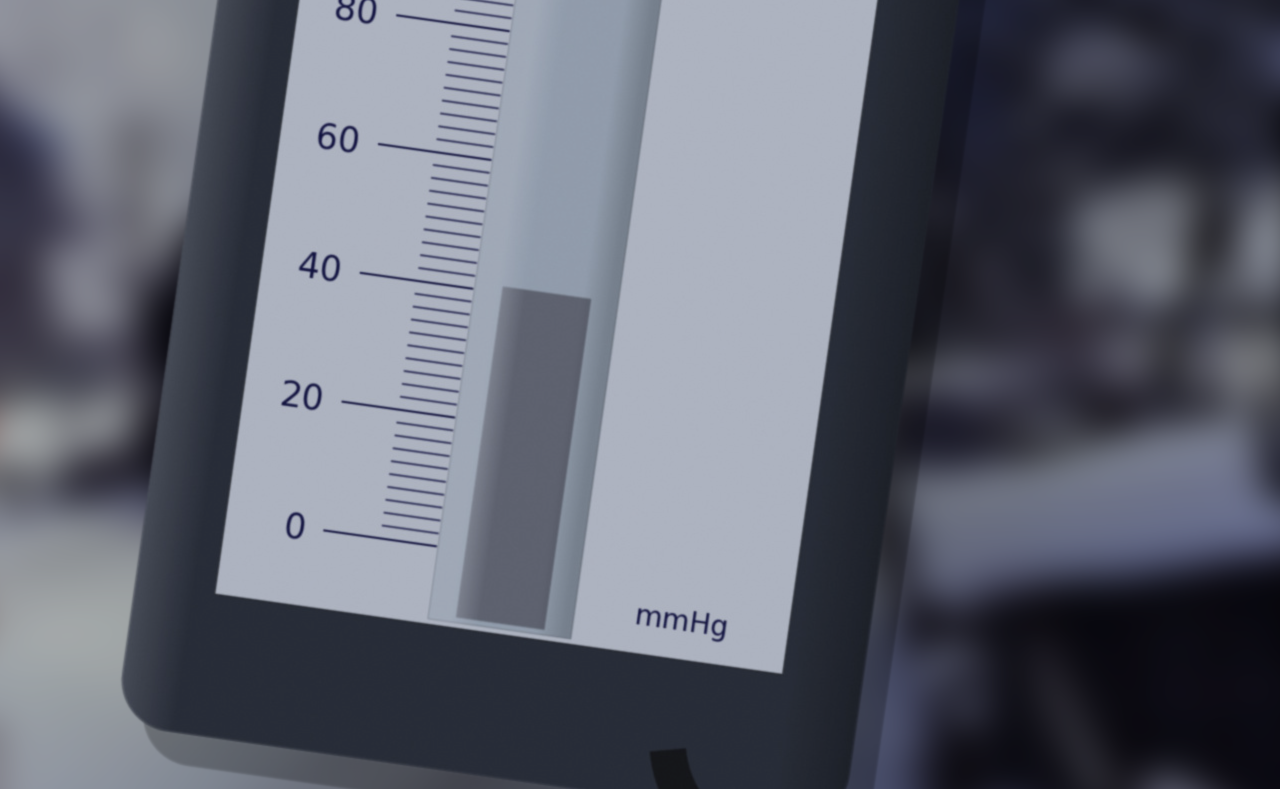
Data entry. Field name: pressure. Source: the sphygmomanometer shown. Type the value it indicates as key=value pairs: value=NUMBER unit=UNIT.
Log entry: value=41 unit=mmHg
